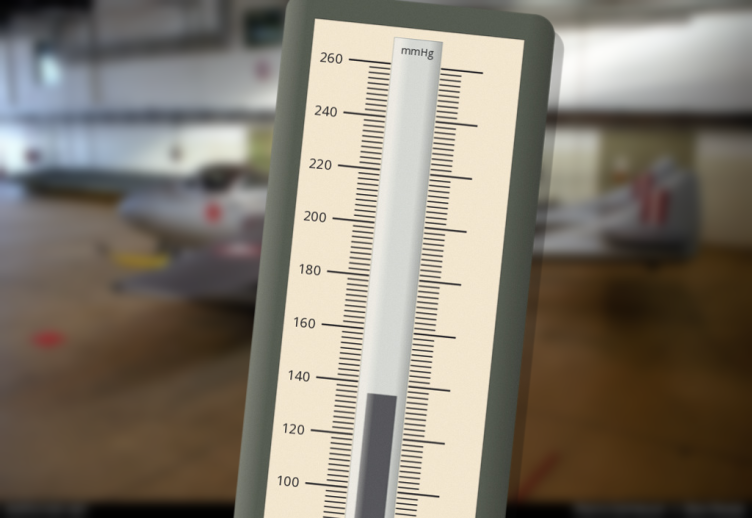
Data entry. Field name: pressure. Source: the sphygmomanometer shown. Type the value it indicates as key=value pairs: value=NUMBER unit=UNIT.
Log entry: value=136 unit=mmHg
